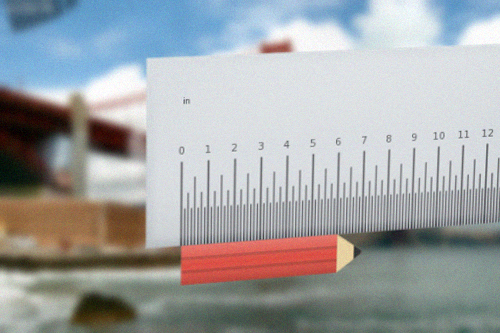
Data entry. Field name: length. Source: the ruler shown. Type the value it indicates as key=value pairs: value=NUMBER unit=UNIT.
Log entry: value=7 unit=in
